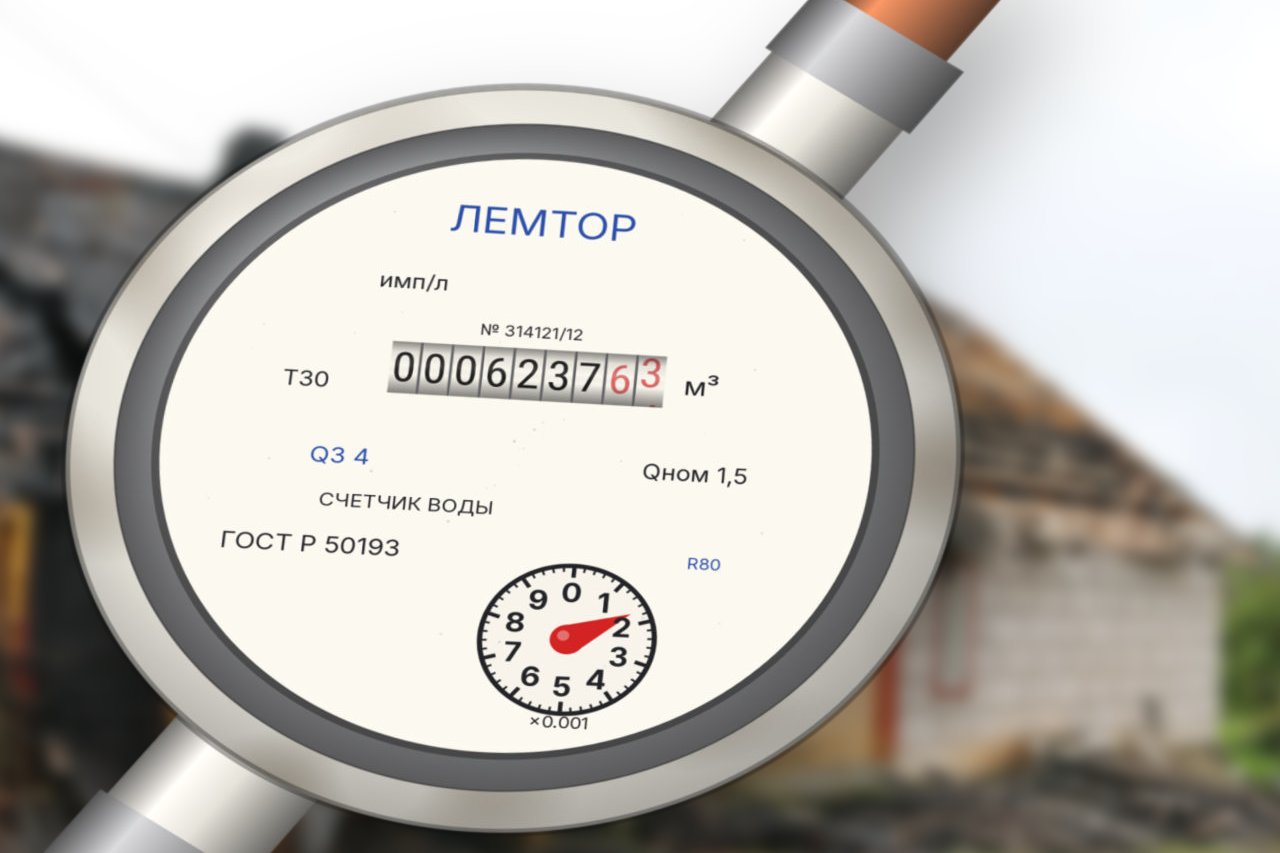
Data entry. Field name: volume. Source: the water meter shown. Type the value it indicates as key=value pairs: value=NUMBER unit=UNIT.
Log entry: value=6237.631 unit=m³
